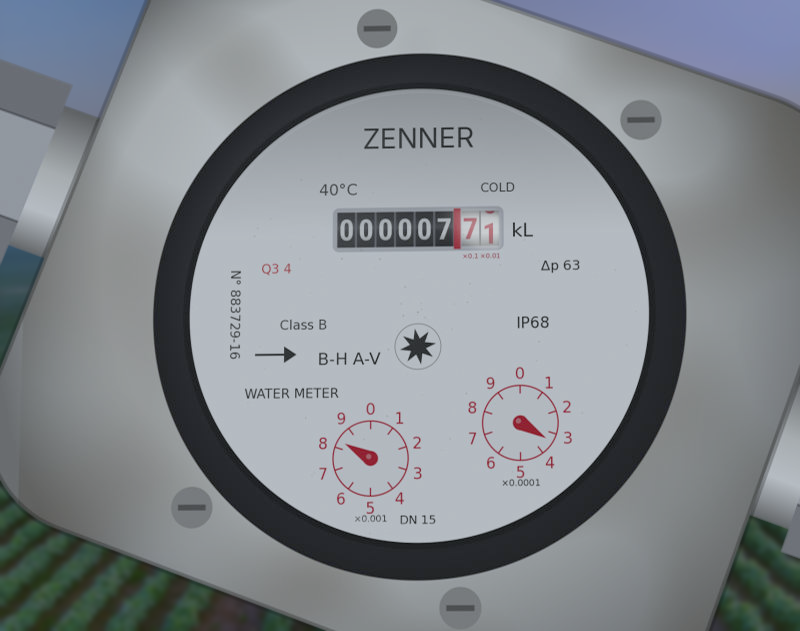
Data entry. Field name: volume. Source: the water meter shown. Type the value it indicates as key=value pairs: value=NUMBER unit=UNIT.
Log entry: value=7.7083 unit=kL
